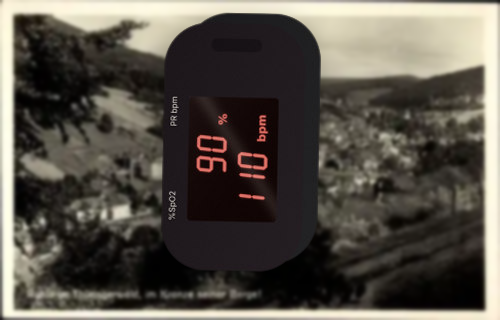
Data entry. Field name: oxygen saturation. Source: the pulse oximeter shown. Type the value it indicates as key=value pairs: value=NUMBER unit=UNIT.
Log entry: value=90 unit=%
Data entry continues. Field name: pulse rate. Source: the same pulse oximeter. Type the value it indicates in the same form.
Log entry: value=110 unit=bpm
